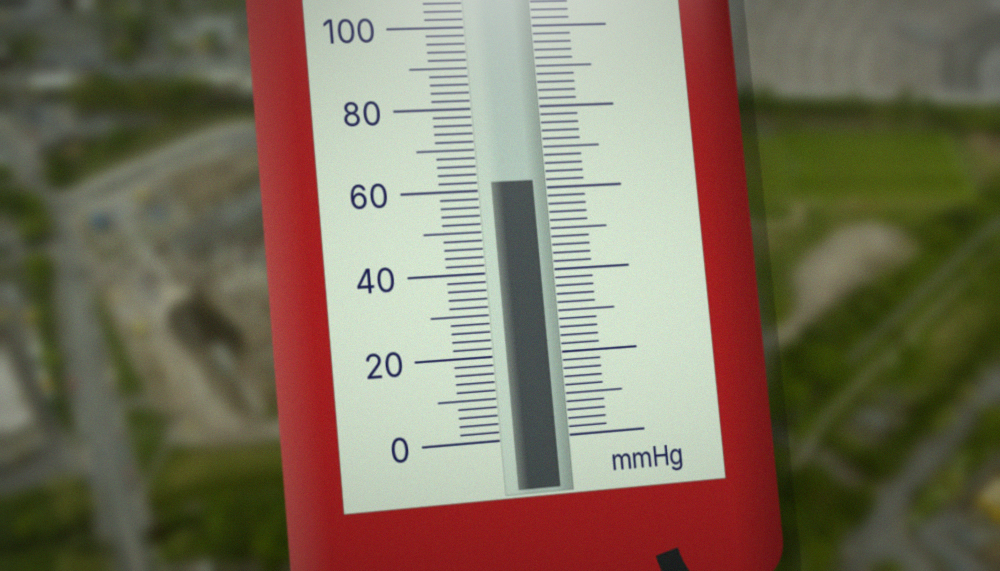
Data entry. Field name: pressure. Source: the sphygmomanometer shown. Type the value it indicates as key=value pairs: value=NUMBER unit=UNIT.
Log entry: value=62 unit=mmHg
